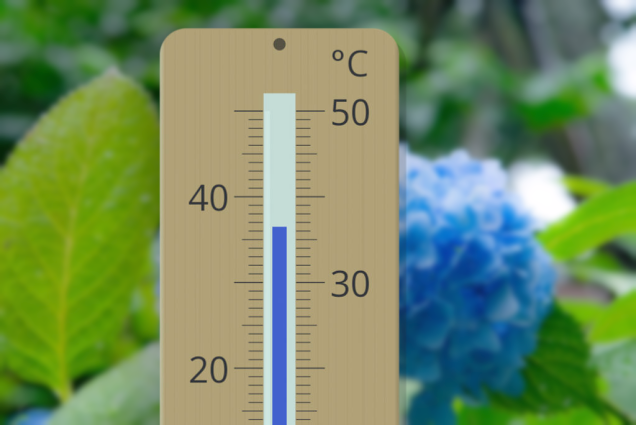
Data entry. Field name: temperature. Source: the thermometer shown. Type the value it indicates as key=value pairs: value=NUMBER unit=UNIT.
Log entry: value=36.5 unit=°C
